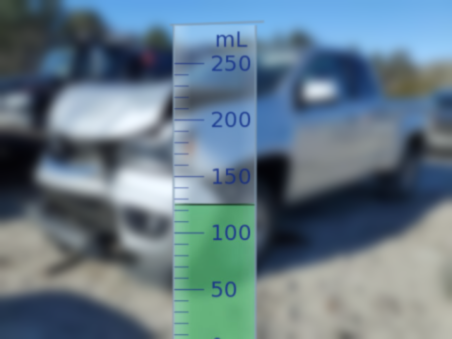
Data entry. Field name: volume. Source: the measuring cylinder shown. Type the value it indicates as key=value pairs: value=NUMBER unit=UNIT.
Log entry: value=125 unit=mL
